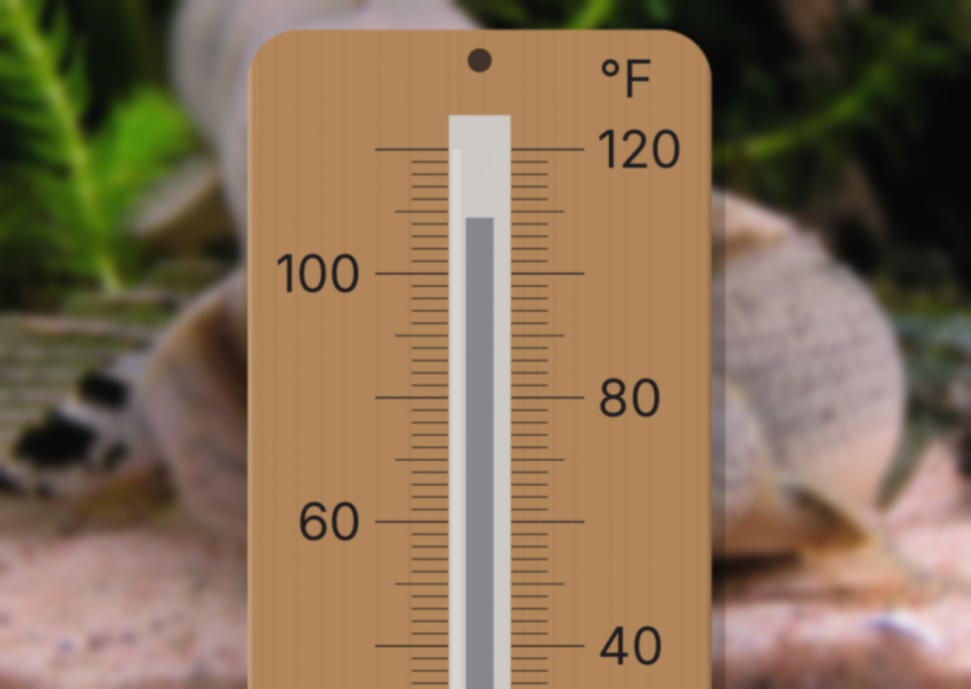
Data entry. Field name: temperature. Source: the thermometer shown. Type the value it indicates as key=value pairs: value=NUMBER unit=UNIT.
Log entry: value=109 unit=°F
